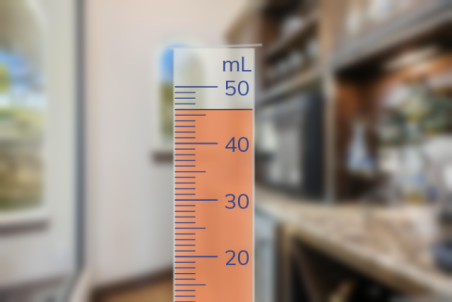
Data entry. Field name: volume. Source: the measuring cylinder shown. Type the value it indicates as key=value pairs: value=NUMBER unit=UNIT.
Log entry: value=46 unit=mL
